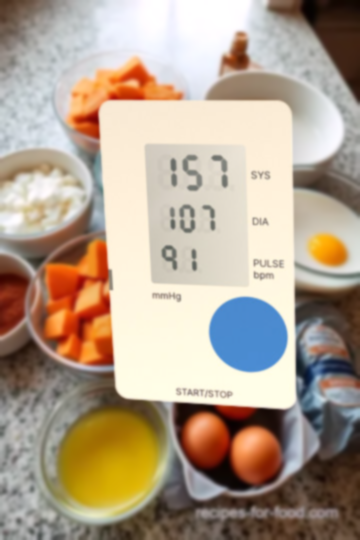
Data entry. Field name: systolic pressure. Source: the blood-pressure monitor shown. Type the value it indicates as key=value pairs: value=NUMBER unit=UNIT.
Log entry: value=157 unit=mmHg
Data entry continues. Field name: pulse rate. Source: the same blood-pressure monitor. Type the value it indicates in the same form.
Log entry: value=91 unit=bpm
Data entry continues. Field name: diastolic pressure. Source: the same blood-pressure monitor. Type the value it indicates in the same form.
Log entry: value=107 unit=mmHg
